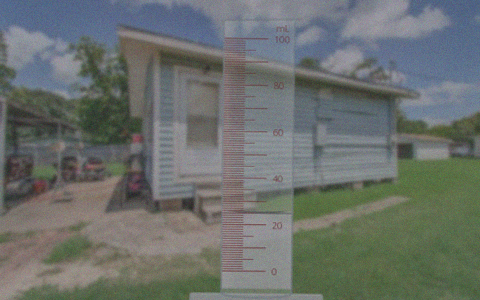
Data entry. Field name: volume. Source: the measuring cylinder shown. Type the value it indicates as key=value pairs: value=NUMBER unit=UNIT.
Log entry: value=25 unit=mL
